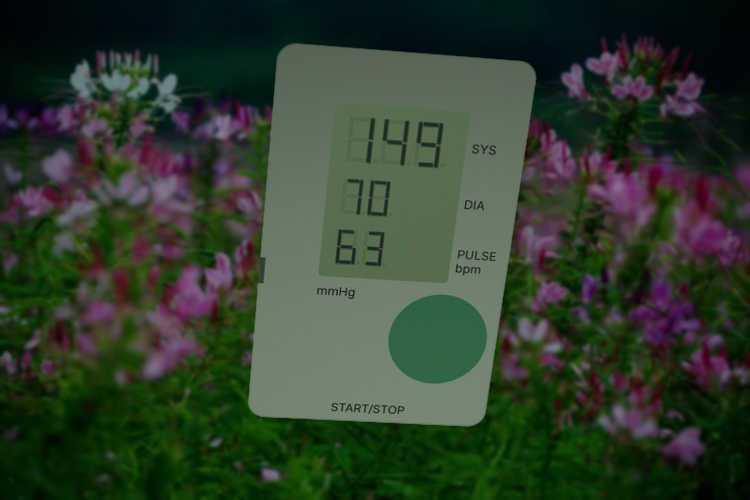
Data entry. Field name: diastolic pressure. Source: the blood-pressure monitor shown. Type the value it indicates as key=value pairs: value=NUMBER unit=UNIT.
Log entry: value=70 unit=mmHg
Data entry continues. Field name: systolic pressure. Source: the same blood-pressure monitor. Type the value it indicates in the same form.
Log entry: value=149 unit=mmHg
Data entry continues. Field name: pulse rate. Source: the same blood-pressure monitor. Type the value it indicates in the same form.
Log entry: value=63 unit=bpm
